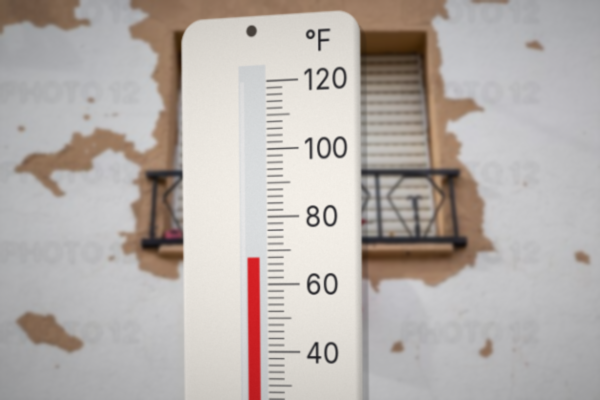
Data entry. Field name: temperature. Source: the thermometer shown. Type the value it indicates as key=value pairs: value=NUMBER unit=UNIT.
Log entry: value=68 unit=°F
